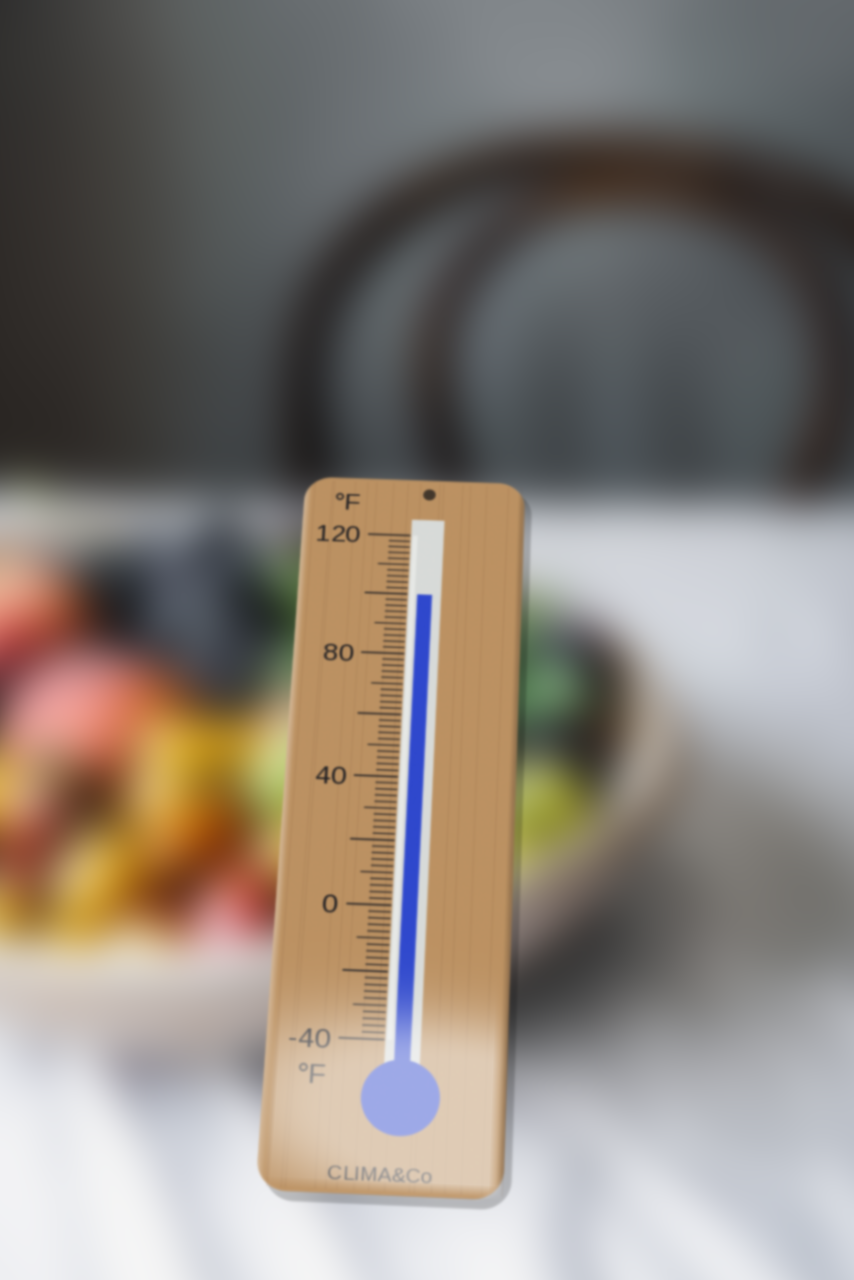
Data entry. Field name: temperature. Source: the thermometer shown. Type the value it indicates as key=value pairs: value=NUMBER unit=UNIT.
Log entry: value=100 unit=°F
